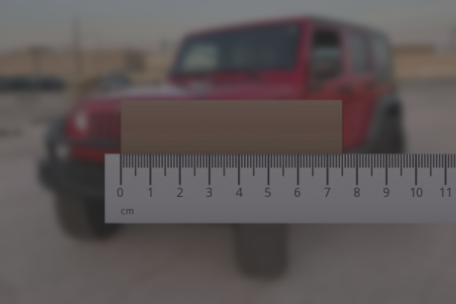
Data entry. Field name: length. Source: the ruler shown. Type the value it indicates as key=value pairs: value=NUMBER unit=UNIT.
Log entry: value=7.5 unit=cm
